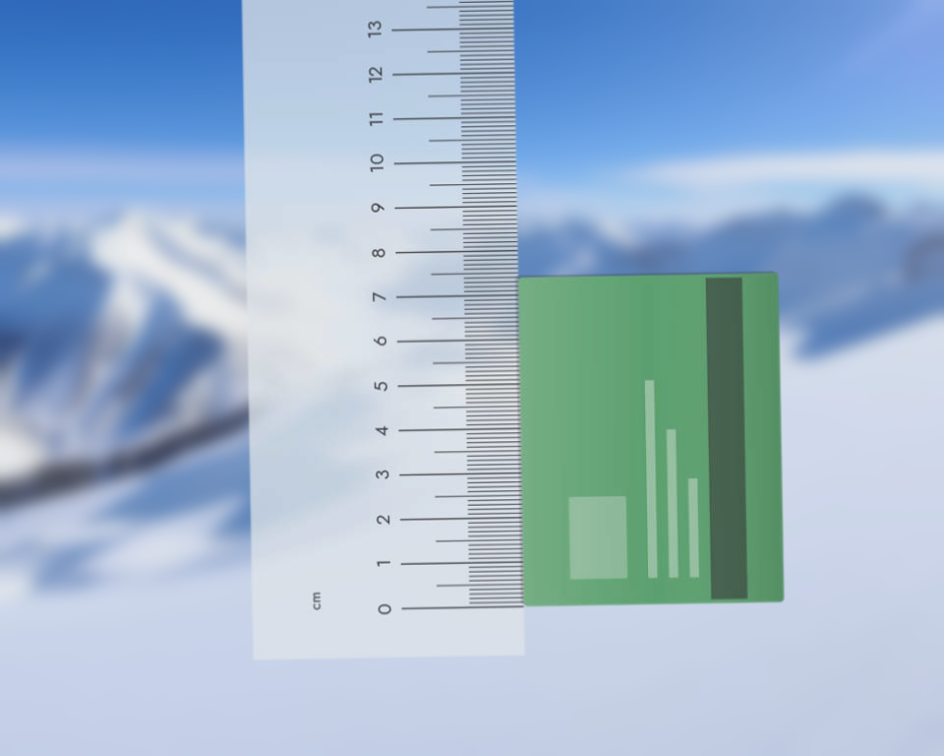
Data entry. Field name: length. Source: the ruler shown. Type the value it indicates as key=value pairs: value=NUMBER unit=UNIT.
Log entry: value=7.4 unit=cm
